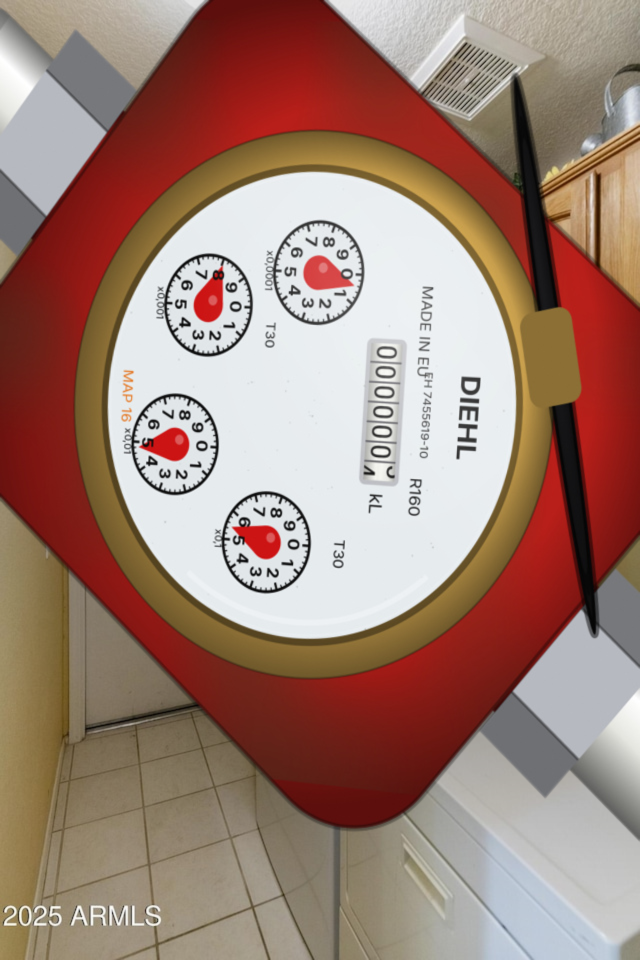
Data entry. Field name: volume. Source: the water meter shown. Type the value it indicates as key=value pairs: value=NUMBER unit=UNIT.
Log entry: value=3.5480 unit=kL
